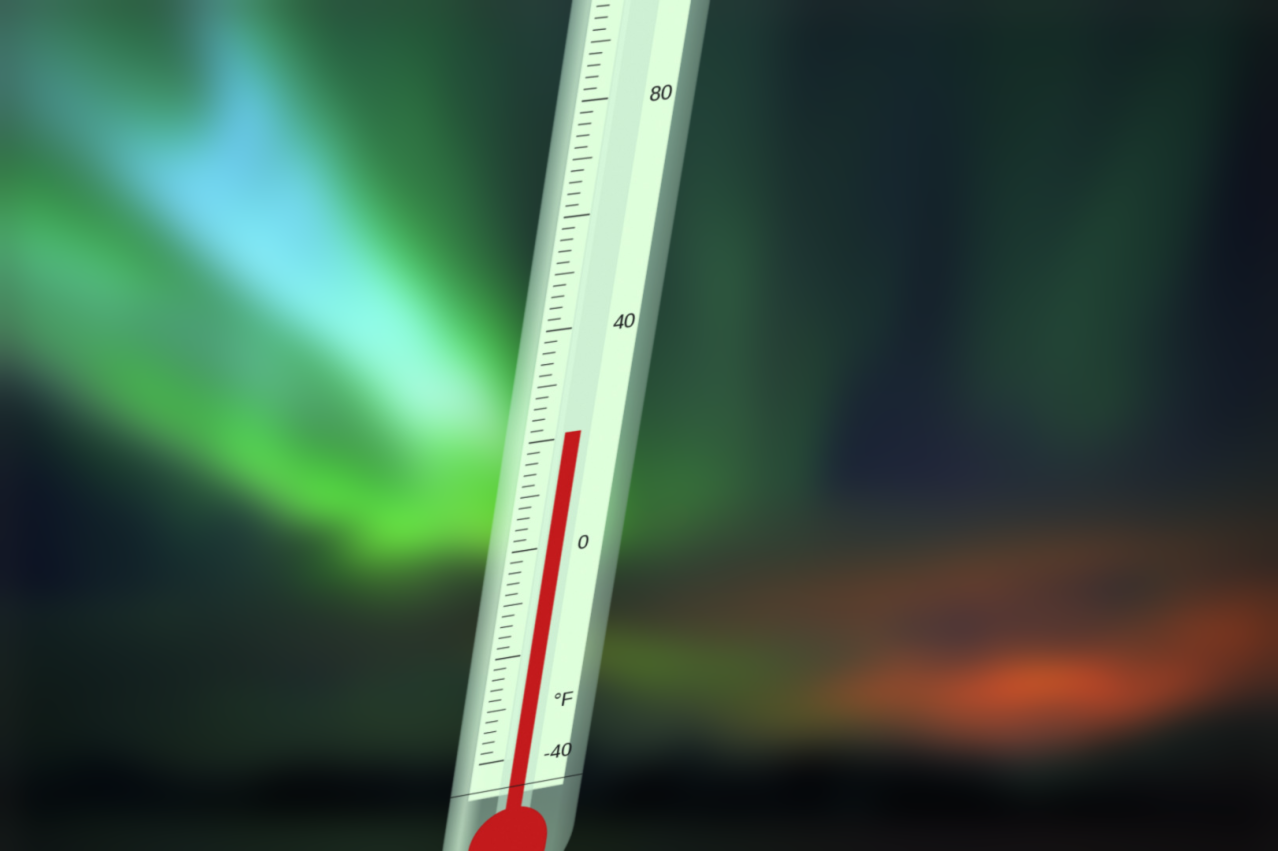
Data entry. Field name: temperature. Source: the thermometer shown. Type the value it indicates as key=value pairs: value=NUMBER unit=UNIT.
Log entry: value=21 unit=°F
